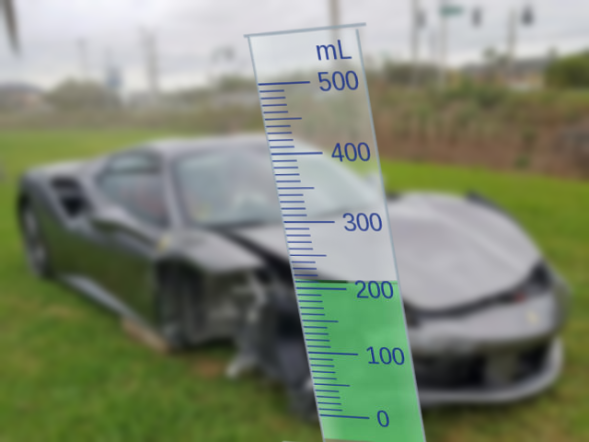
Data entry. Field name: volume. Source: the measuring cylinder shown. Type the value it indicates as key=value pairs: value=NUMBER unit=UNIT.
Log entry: value=210 unit=mL
